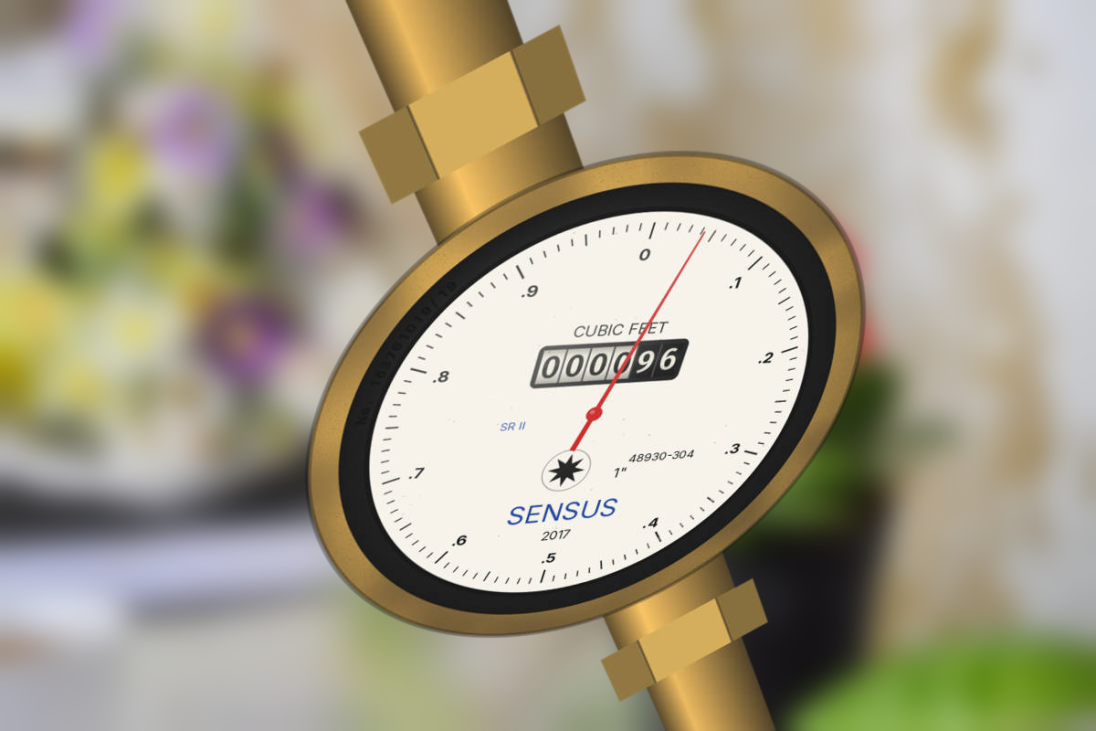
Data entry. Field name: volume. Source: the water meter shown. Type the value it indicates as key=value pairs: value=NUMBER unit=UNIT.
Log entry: value=96.04 unit=ft³
